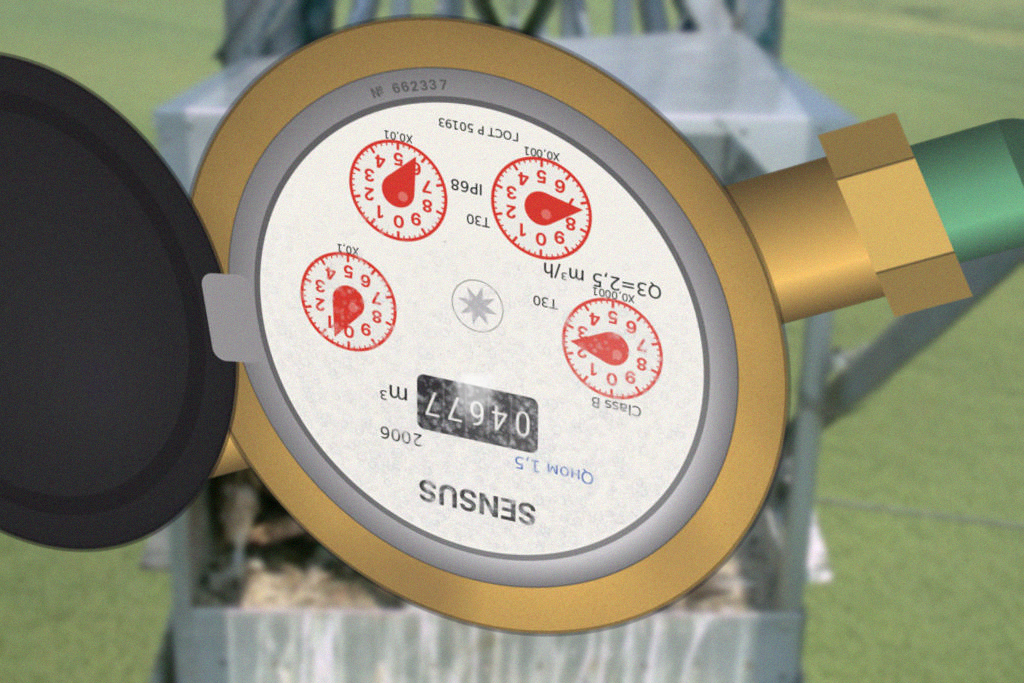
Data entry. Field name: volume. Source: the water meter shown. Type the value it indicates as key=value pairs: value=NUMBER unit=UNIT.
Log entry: value=4677.0572 unit=m³
